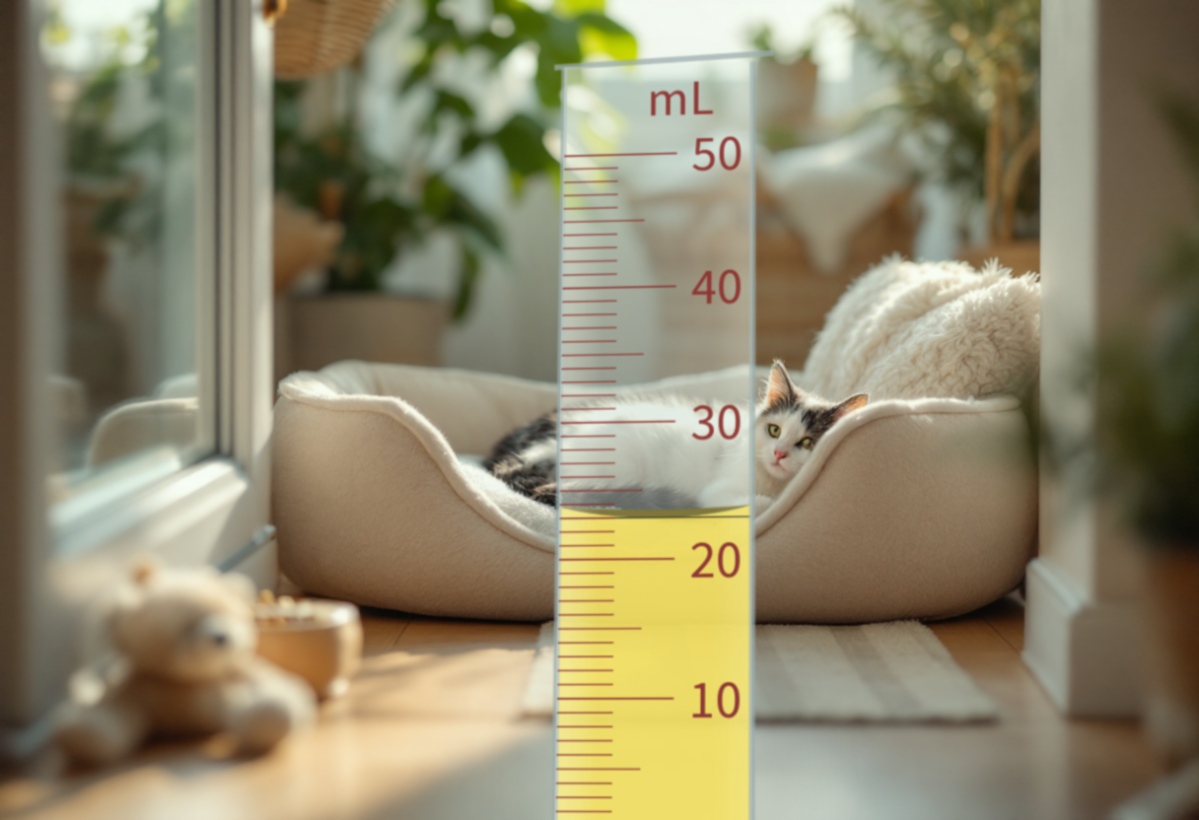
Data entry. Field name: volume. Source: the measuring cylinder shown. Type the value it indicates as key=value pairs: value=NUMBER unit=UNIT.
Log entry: value=23 unit=mL
